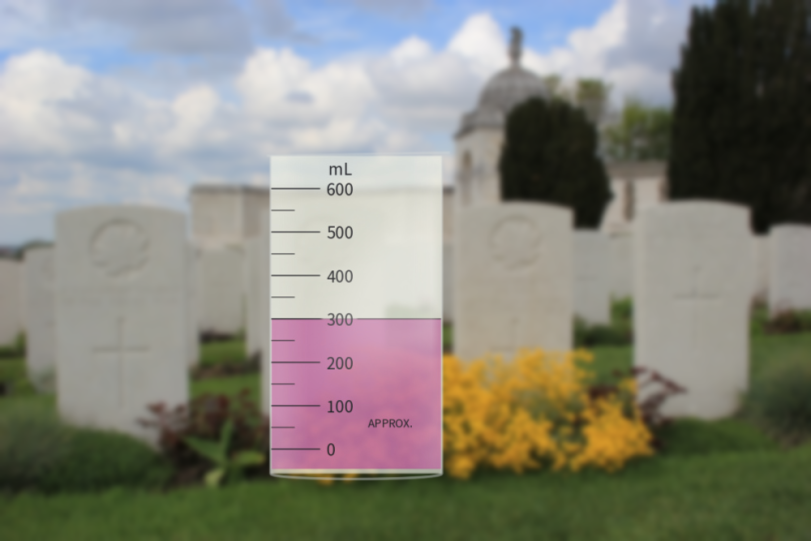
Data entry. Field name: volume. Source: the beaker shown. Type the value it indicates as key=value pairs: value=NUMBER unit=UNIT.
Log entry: value=300 unit=mL
